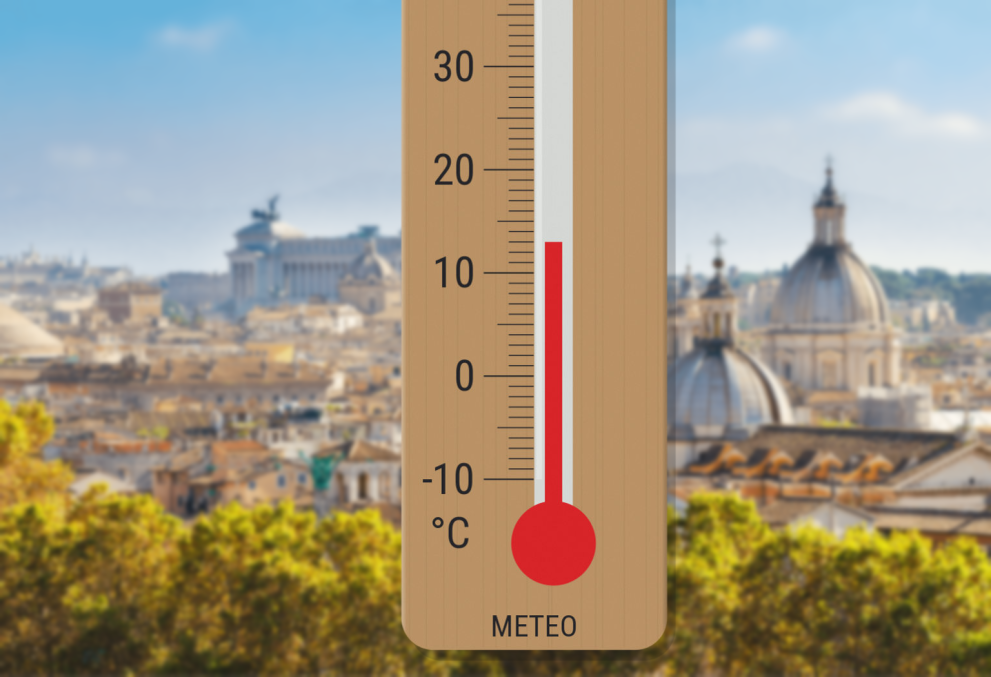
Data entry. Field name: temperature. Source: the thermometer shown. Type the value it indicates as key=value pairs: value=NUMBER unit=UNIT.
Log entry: value=13 unit=°C
